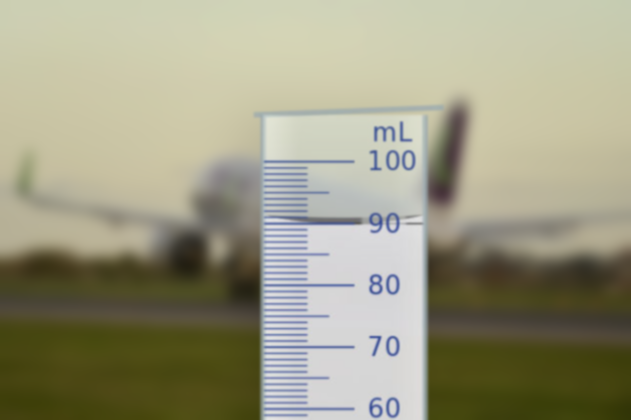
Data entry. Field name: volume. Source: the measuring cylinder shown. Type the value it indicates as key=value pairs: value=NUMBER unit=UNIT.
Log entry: value=90 unit=mL
